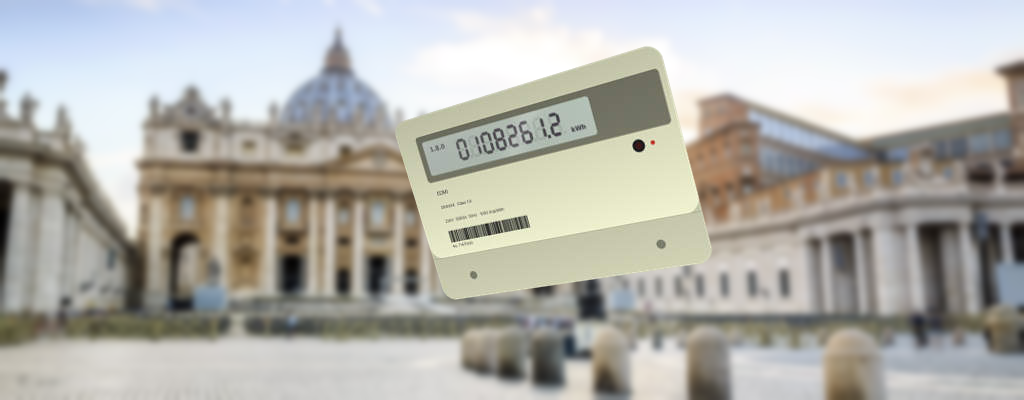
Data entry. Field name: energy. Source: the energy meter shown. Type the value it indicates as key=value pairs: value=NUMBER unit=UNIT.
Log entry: value=108261.2 unit=kWh
